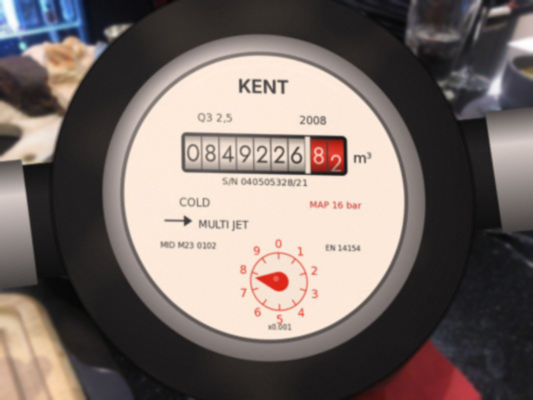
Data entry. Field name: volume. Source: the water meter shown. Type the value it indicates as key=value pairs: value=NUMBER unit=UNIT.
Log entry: value=849226.817 unit=m³
